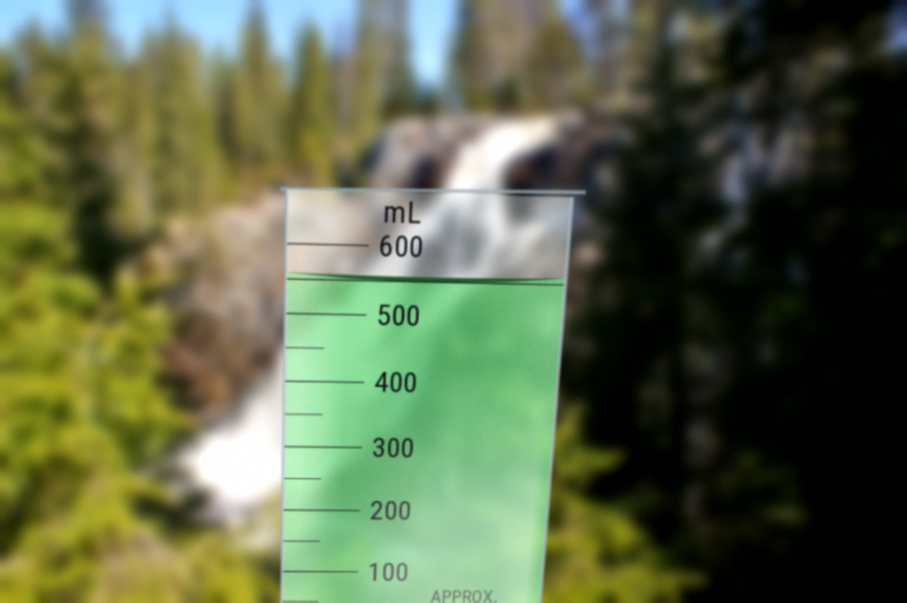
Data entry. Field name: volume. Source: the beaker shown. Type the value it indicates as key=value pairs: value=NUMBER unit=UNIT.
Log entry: value=550 unit=mL
